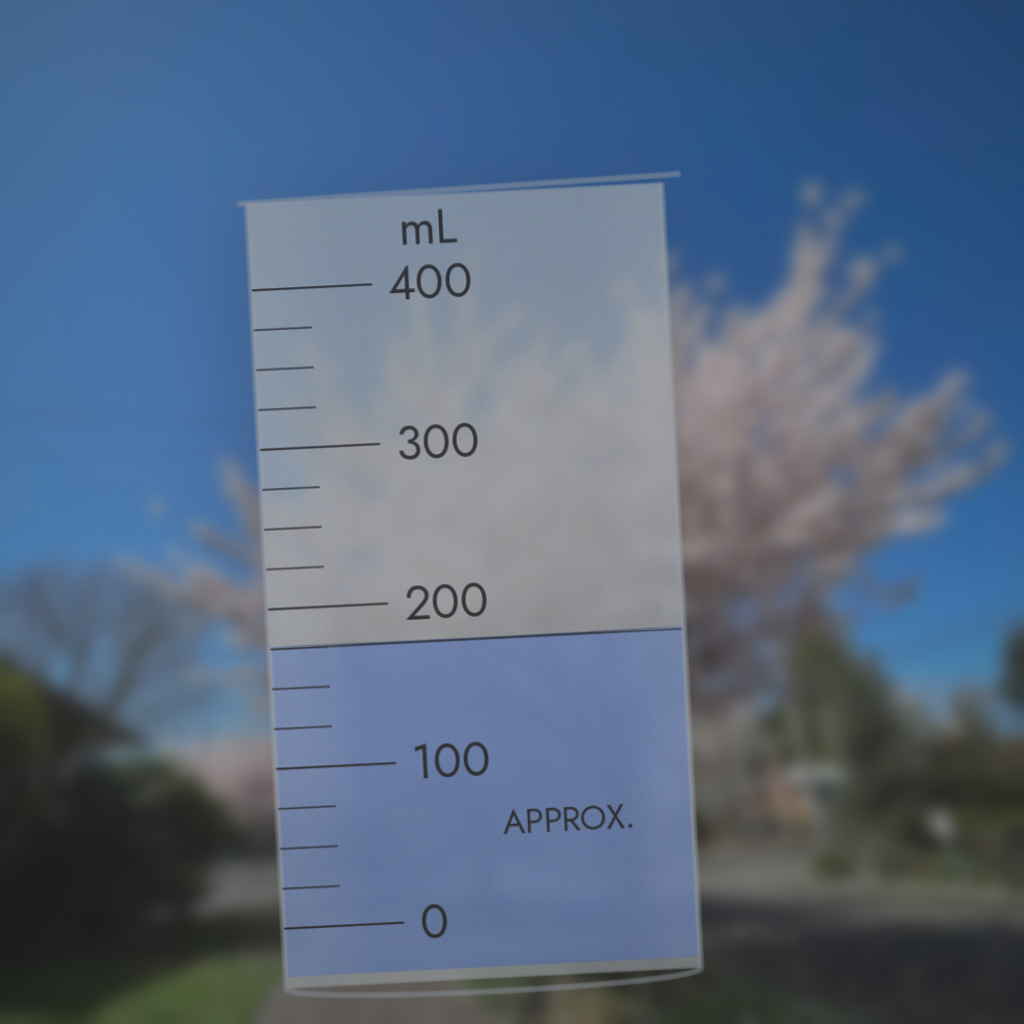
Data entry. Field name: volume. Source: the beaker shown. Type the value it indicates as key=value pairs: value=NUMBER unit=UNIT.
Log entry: value=175 unit=mL
